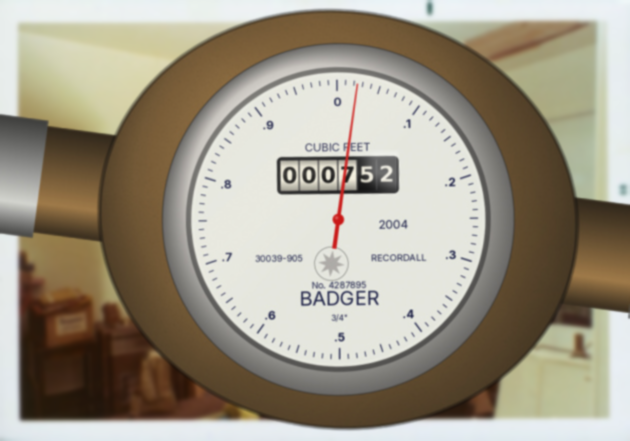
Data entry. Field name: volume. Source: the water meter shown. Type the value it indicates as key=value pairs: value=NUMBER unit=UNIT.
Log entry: value=752.02 unit=ft³
